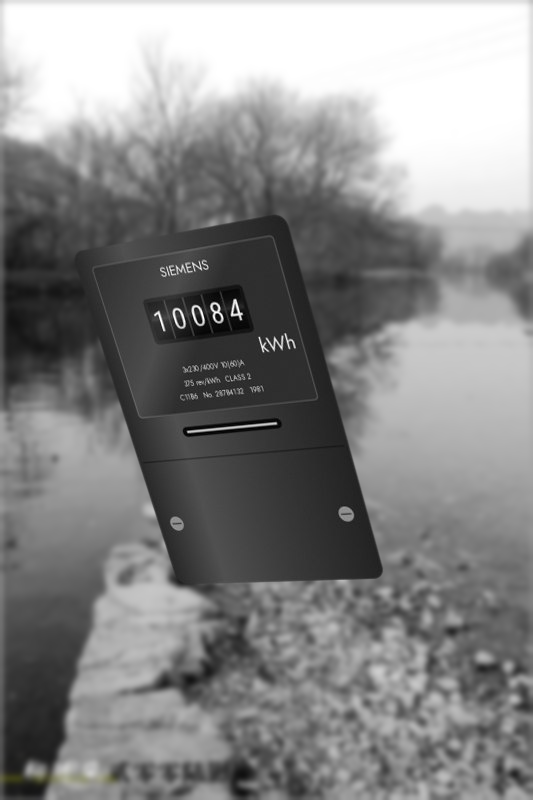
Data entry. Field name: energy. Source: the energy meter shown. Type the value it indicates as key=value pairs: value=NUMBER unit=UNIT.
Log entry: value=10084 unit=kWh
